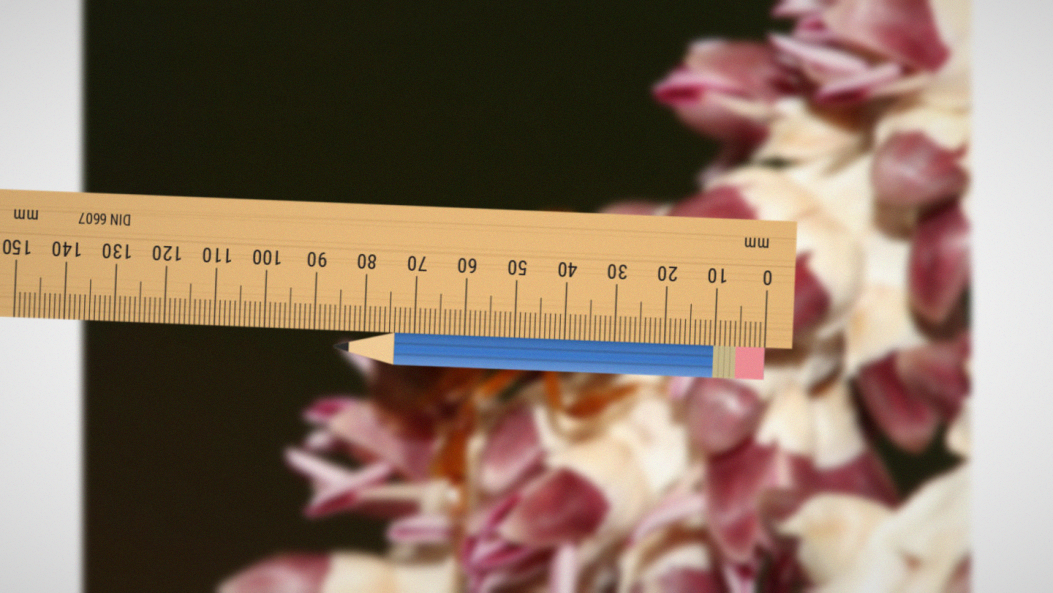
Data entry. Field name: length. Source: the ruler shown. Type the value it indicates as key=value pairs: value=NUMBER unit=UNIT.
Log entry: value=86 unit=mm
